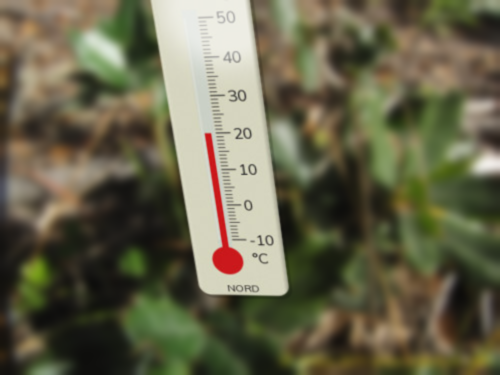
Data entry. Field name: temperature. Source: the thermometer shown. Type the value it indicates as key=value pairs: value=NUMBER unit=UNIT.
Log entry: value=20 unit=°C
